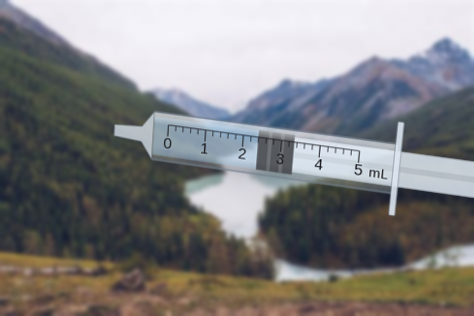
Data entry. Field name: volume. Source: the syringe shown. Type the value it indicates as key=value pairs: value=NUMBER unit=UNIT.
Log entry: value=2.4 unit=mL
